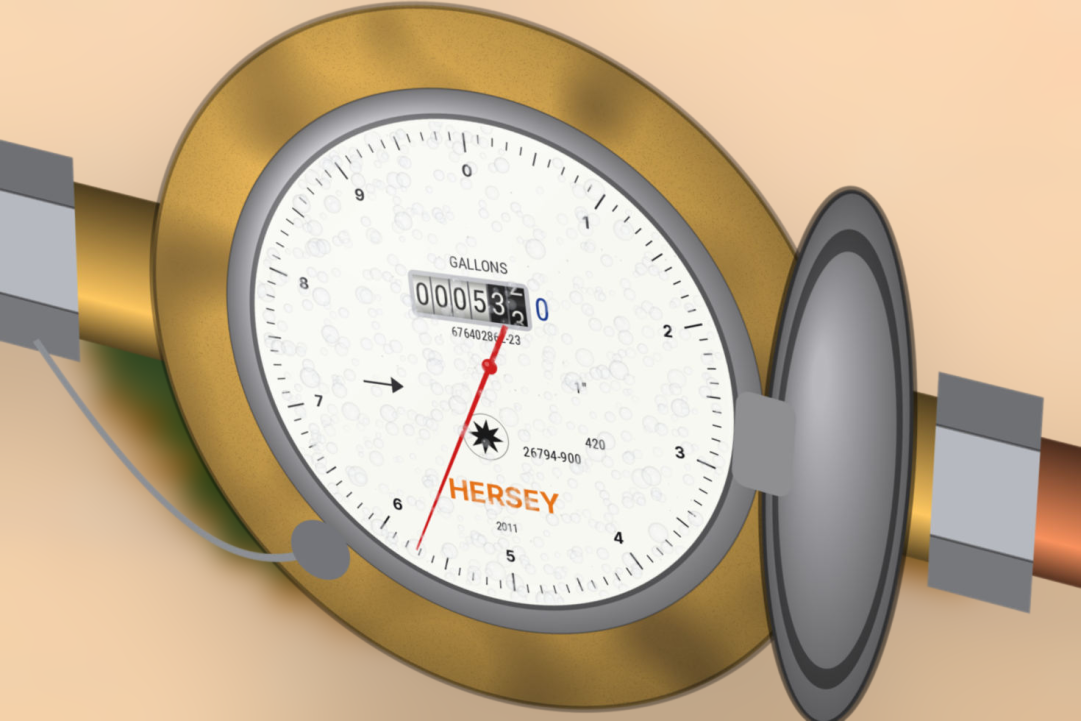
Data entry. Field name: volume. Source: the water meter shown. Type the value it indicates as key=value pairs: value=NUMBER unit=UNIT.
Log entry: value=5325.7 unit=gal
